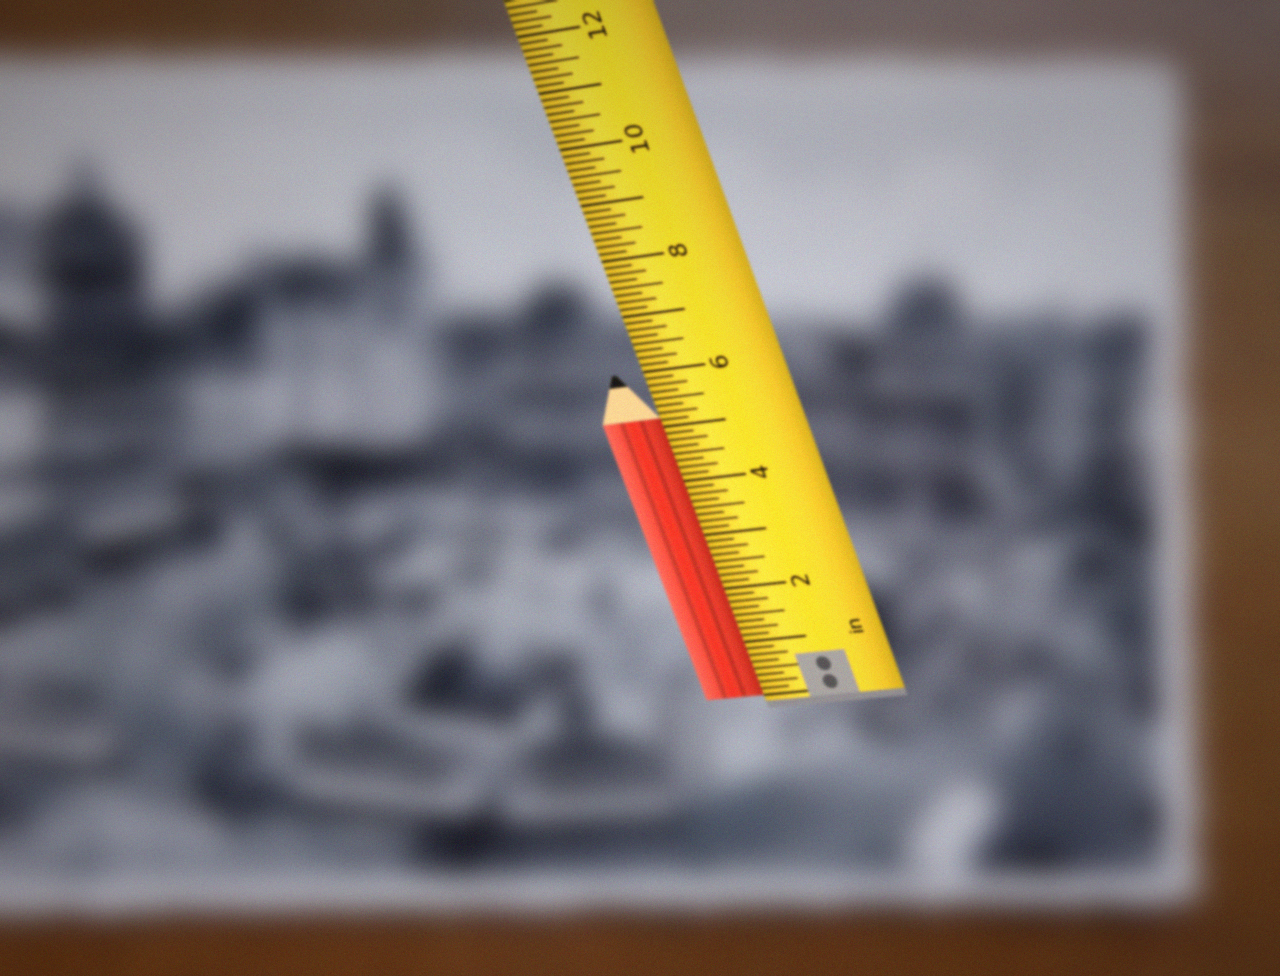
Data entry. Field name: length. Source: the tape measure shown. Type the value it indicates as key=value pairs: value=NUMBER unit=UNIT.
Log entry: value=6 unit=in
